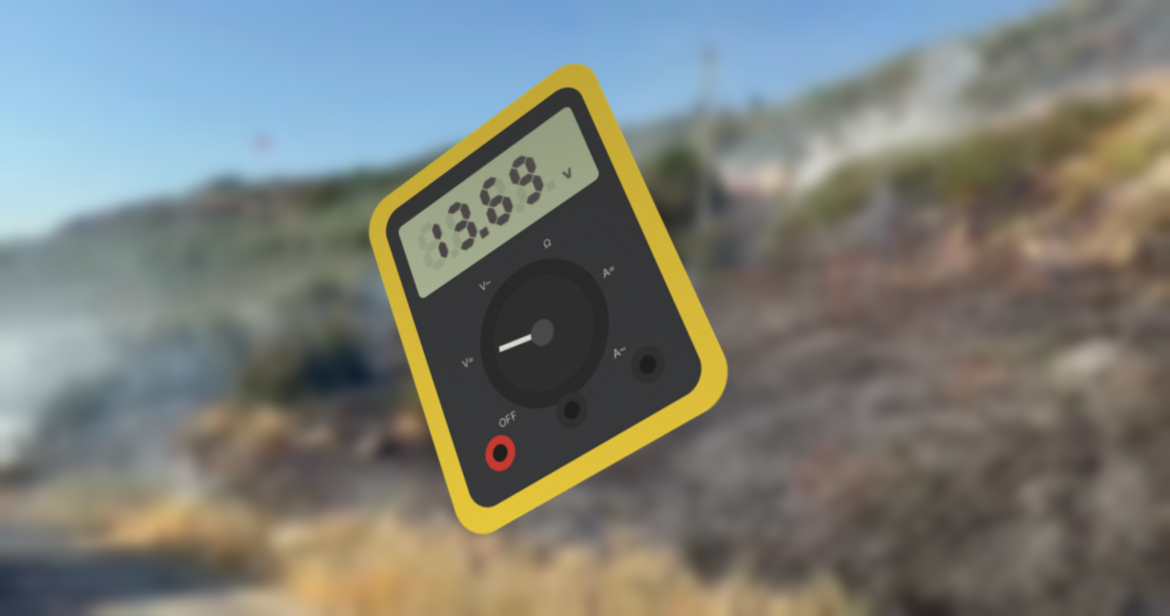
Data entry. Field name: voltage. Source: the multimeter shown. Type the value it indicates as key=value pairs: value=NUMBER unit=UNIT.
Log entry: value=13.69 unit=V
